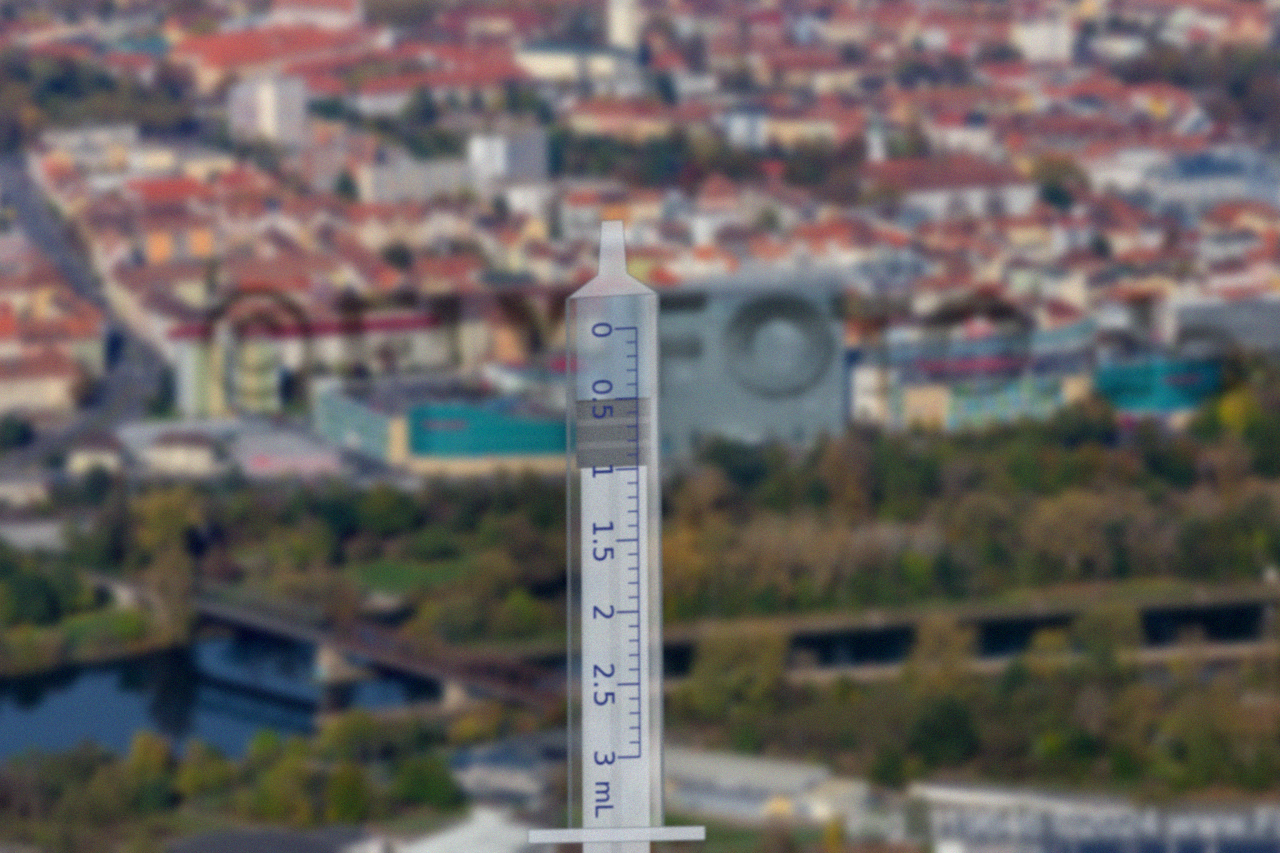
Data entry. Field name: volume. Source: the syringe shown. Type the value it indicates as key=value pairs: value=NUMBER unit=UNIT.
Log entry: value=0.5 unit=mL
